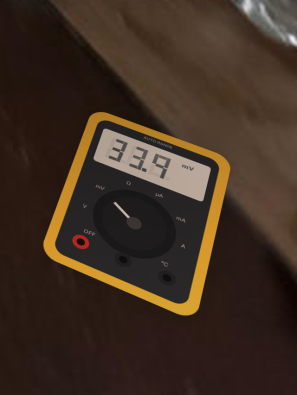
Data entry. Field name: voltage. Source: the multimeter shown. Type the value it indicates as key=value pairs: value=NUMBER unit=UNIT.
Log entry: value=33.9 unit=mV
